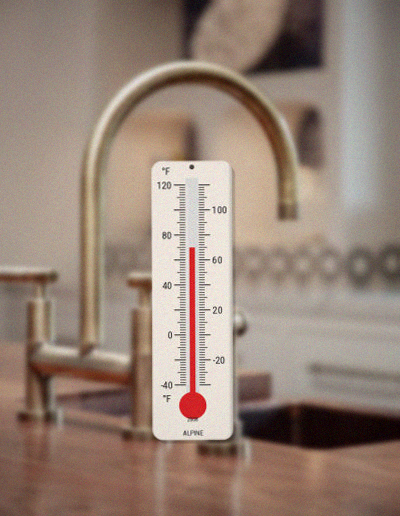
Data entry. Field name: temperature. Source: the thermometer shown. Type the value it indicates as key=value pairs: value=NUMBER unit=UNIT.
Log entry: value=70 unit=°F
